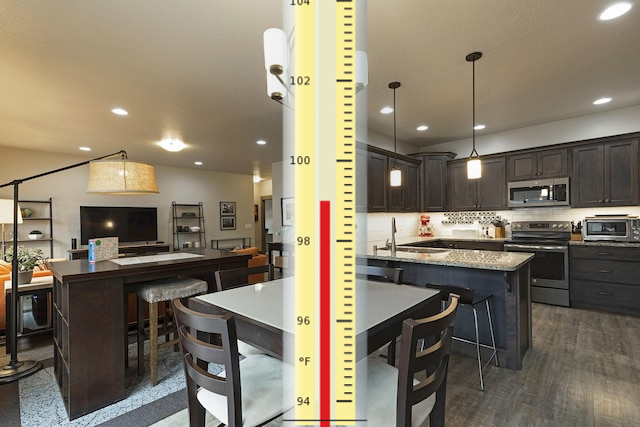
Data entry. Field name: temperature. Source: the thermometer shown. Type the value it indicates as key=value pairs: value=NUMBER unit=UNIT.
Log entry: value=99 unit=°F
